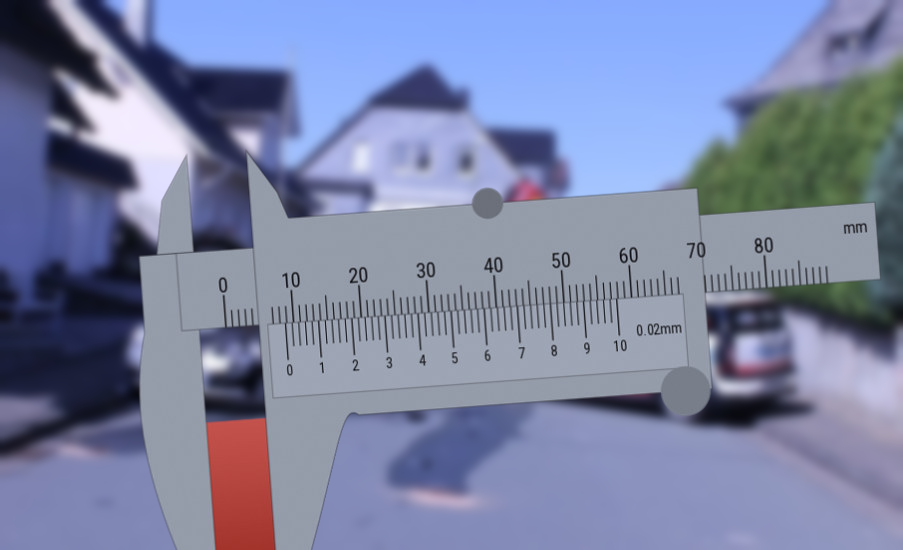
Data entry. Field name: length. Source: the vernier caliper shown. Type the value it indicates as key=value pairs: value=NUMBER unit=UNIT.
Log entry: value=8.8 unit=mm
